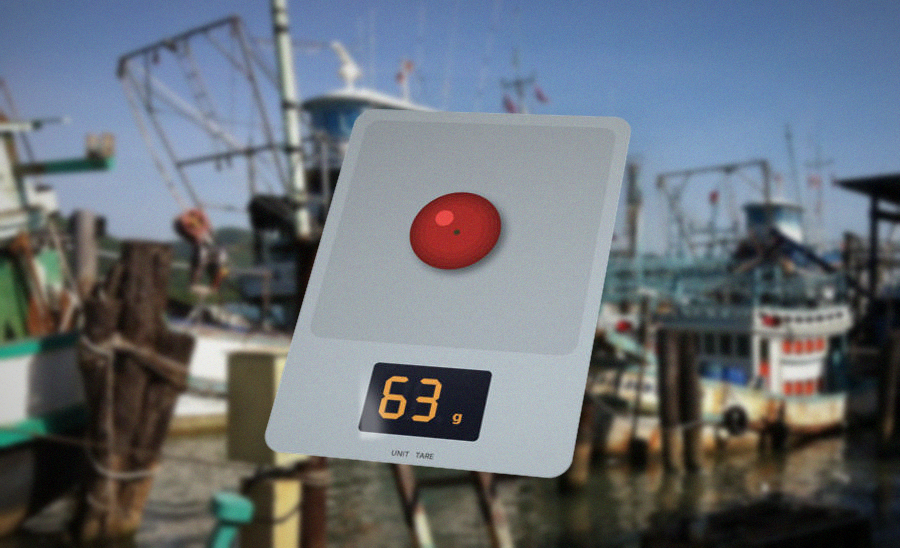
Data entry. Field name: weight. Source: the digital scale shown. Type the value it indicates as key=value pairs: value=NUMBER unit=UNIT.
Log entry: value=63 unit=g
